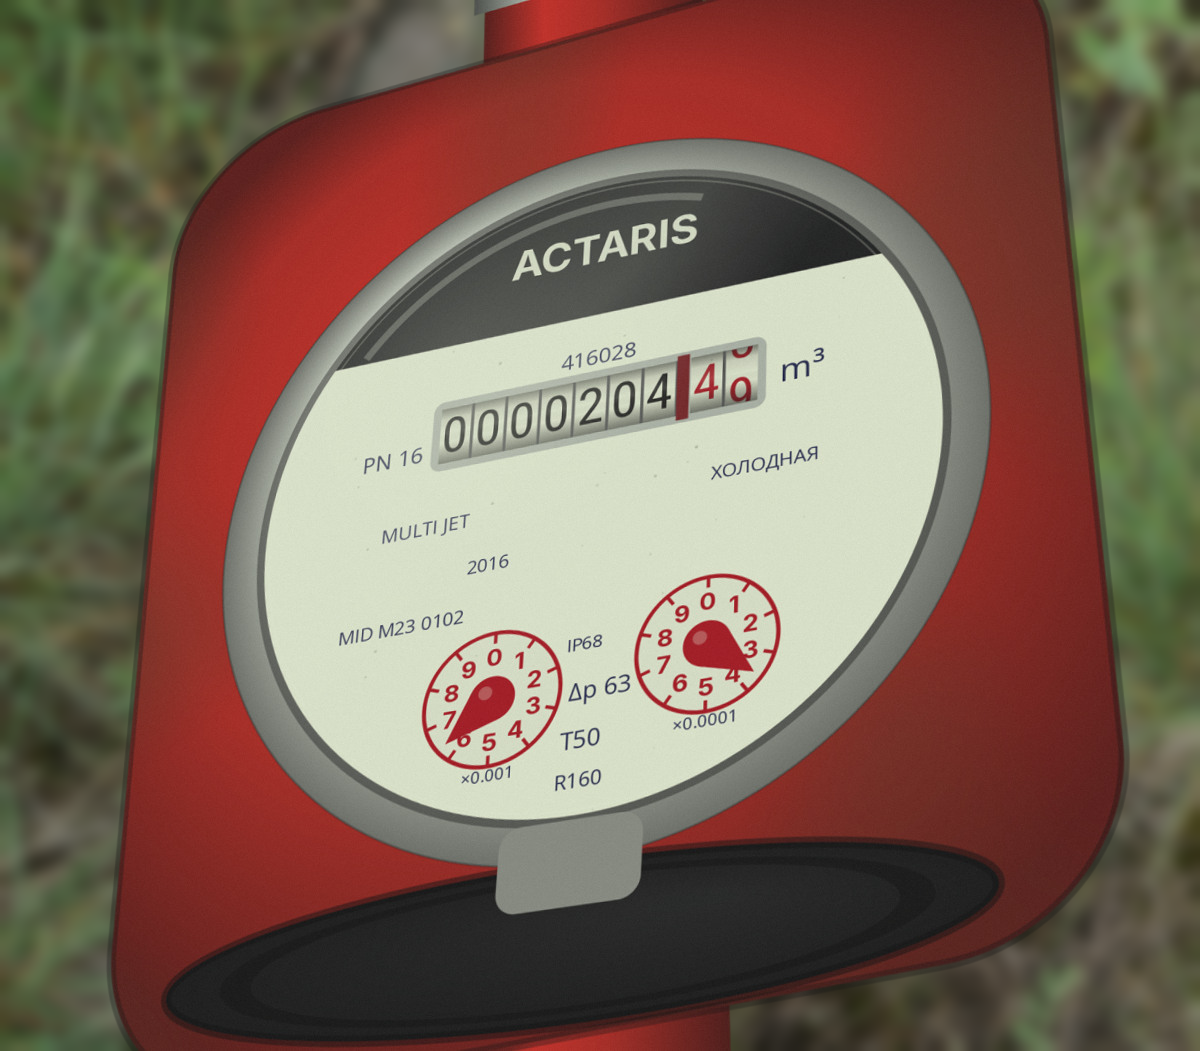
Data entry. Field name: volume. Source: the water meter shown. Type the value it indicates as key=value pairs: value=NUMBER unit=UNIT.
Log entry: value=204.4863 unit=m³
